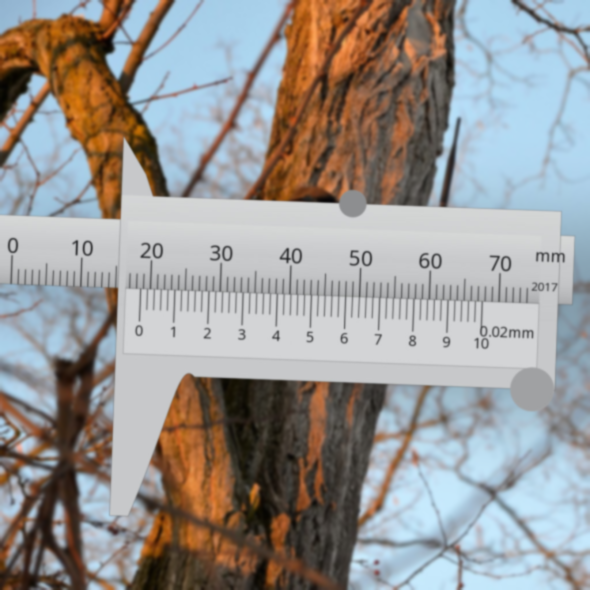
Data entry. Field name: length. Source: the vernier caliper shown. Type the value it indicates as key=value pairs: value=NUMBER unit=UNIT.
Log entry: value=18.6 unit=mm
